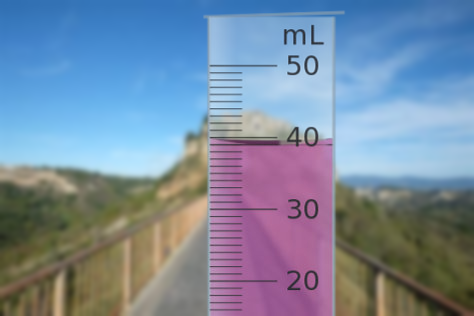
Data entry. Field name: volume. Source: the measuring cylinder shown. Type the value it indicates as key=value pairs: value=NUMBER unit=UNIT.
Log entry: value=39 unit=mL
